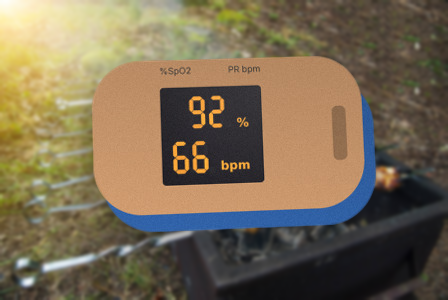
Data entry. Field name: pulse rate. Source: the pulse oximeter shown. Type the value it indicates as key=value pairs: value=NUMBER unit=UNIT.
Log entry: value=66 unit=bpm
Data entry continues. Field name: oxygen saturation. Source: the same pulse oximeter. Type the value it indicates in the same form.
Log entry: value=92 unit=%
